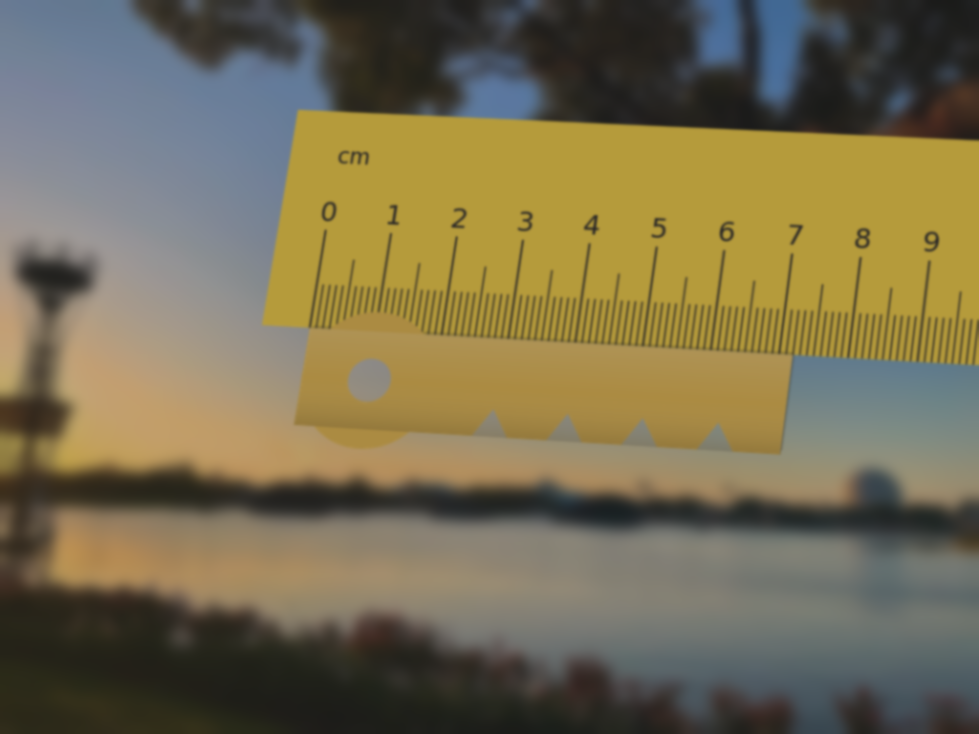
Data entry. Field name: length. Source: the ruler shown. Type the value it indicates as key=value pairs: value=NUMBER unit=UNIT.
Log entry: value=7.2 unit=cm
